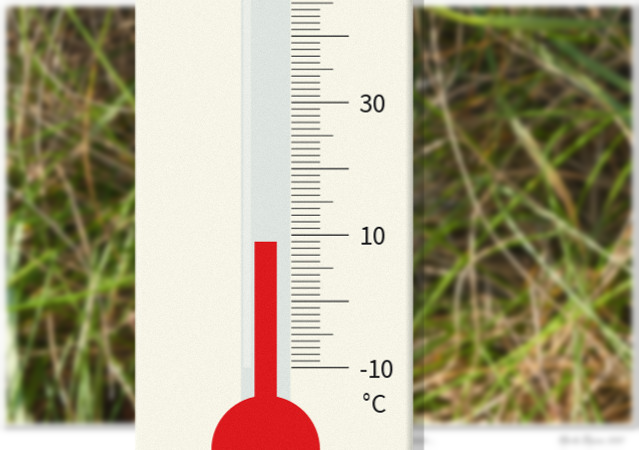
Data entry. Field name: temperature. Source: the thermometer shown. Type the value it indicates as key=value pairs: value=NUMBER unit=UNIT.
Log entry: value=9 unit=°C
